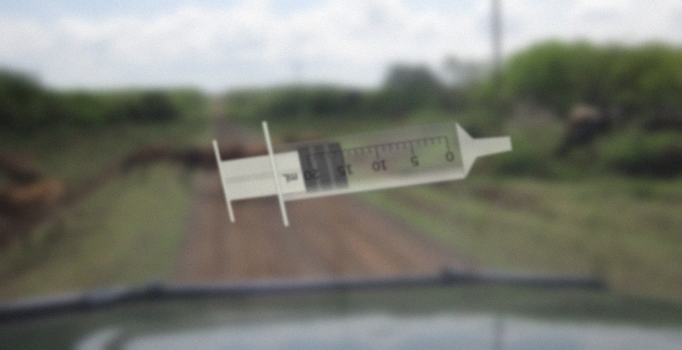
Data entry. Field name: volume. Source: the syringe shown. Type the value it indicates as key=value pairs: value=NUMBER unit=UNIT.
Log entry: value=15 unit=mL
